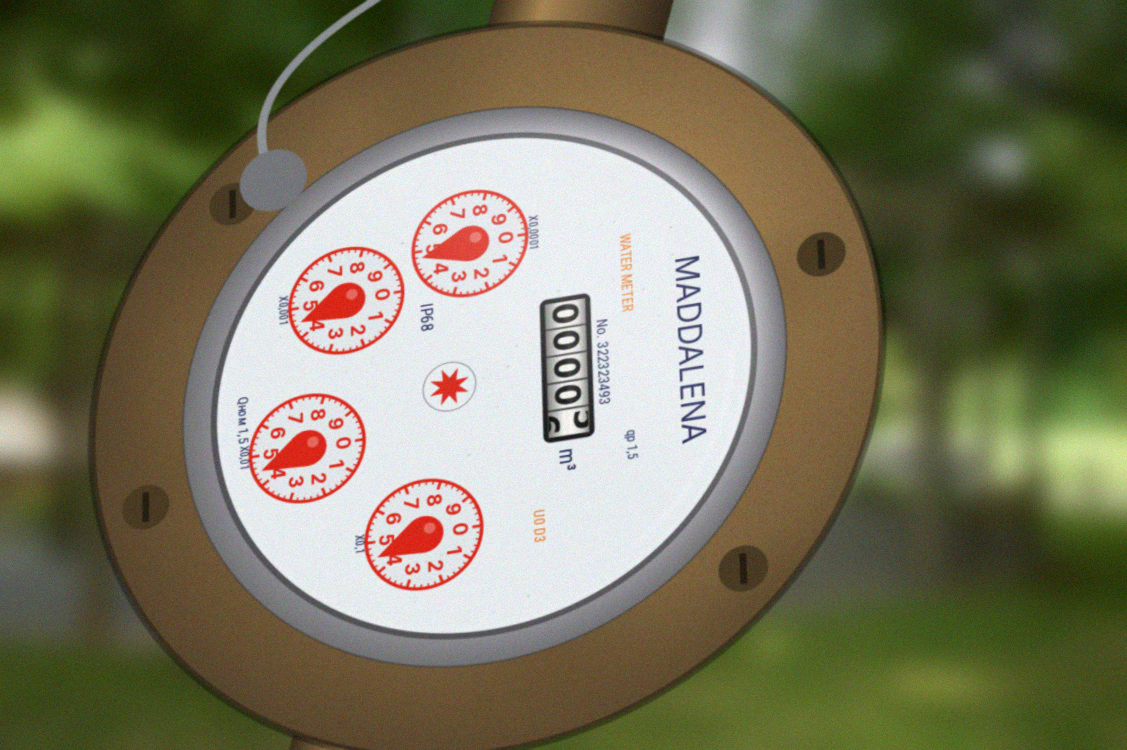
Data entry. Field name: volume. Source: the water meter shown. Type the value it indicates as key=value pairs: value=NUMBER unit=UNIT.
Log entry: value=5.4444 unit=m³
